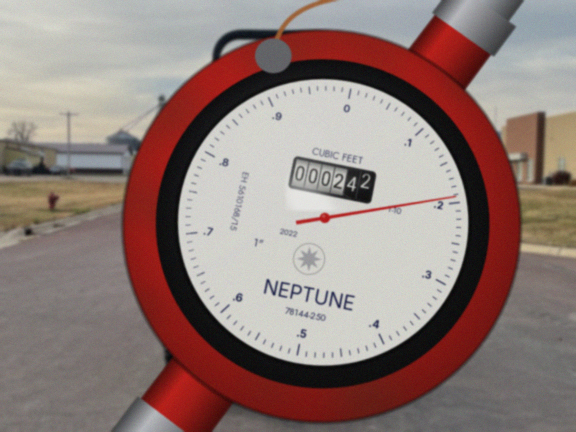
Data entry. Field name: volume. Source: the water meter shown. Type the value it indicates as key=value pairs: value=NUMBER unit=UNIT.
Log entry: value=242.19 unit=ft³
